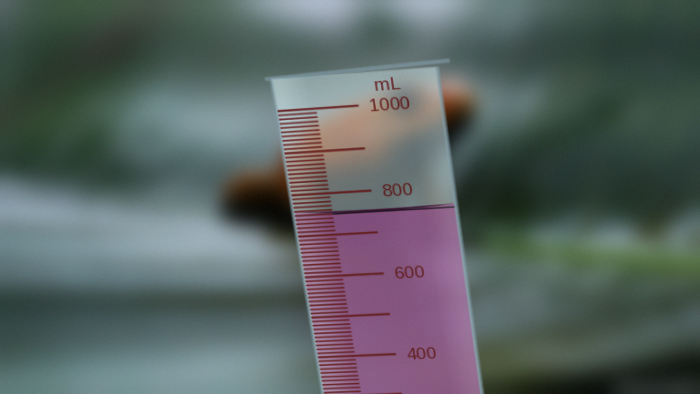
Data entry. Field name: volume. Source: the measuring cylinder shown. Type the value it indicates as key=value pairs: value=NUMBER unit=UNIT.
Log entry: value=750 unit=mL
